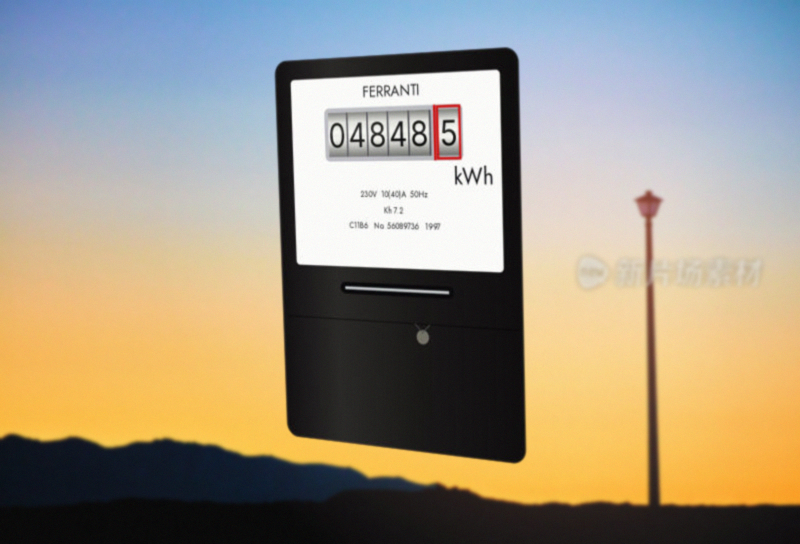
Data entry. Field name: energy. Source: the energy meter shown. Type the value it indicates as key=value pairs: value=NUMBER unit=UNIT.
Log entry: value=4848.5 unit=kWh
